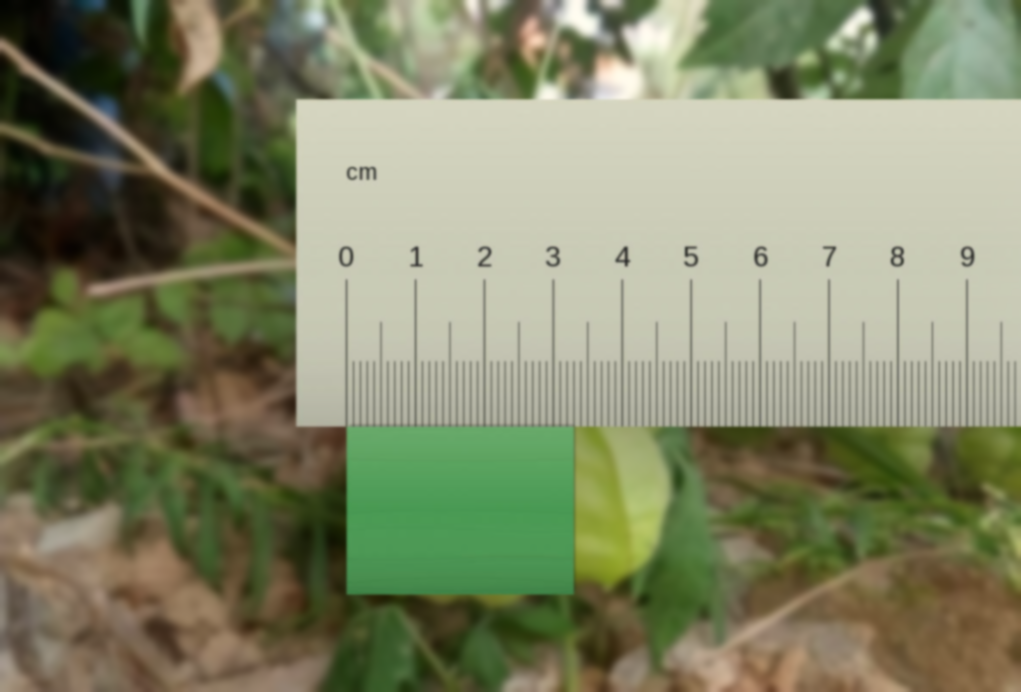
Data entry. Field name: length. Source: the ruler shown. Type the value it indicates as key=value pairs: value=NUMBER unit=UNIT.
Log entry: value=3.3 unit=cm
